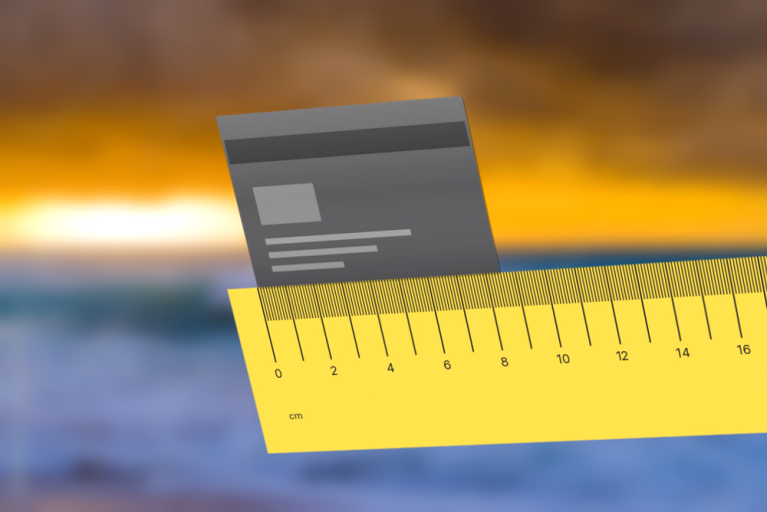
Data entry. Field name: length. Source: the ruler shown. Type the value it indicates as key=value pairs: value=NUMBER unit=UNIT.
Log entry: value=8.5 unit=cm
